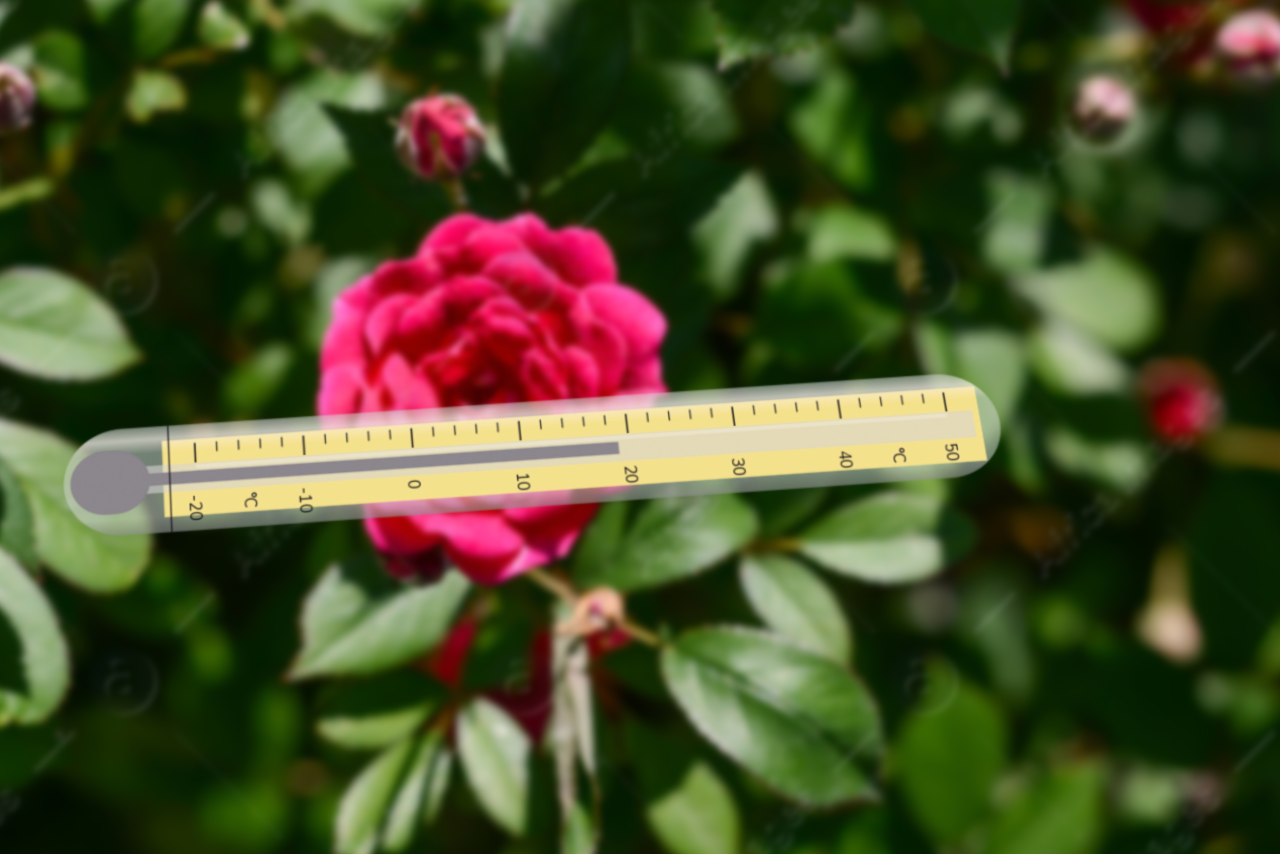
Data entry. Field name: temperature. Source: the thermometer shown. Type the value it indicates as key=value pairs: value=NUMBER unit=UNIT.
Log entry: value=19 unit=°C
